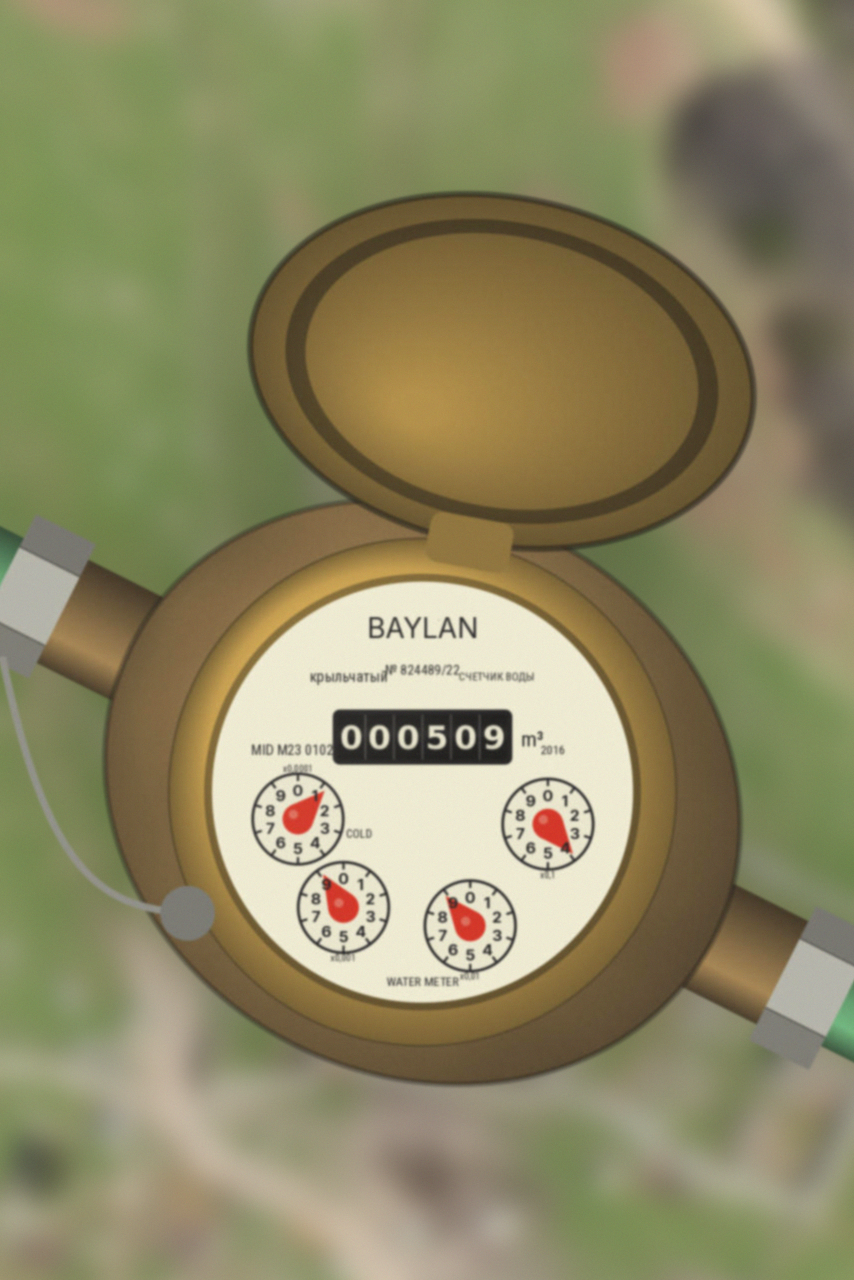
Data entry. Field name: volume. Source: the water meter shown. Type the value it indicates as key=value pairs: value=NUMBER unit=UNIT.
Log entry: value=509.3891 unit=m³
